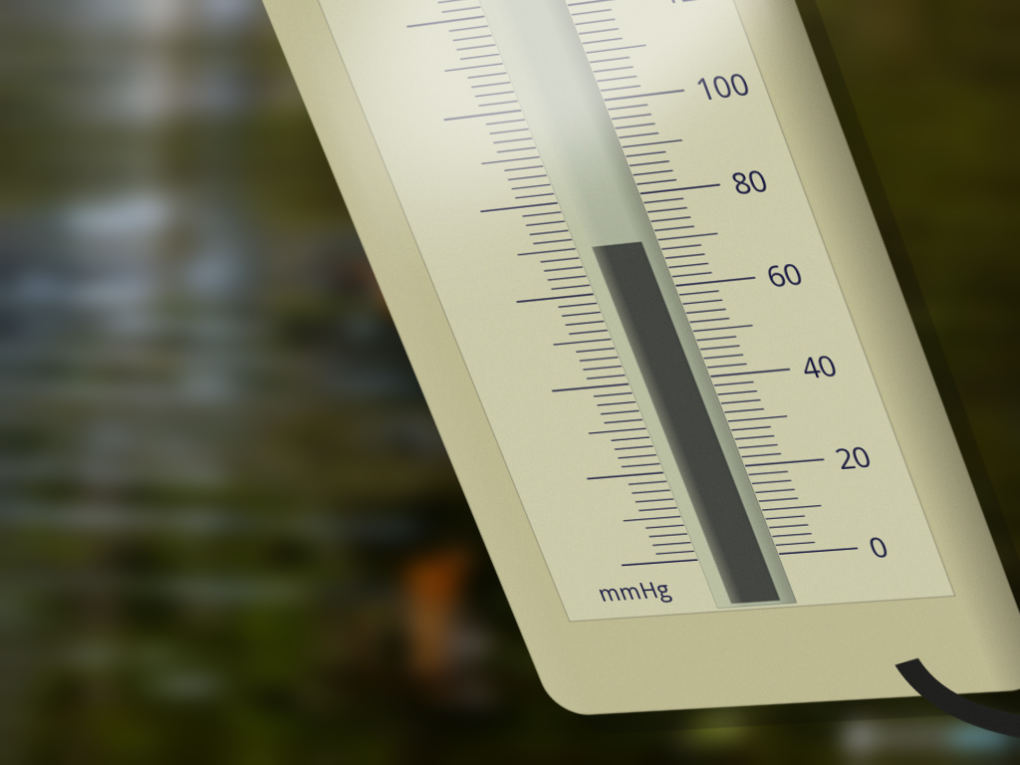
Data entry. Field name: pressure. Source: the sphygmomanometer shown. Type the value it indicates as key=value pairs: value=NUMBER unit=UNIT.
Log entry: value=70 unit=mmHg
